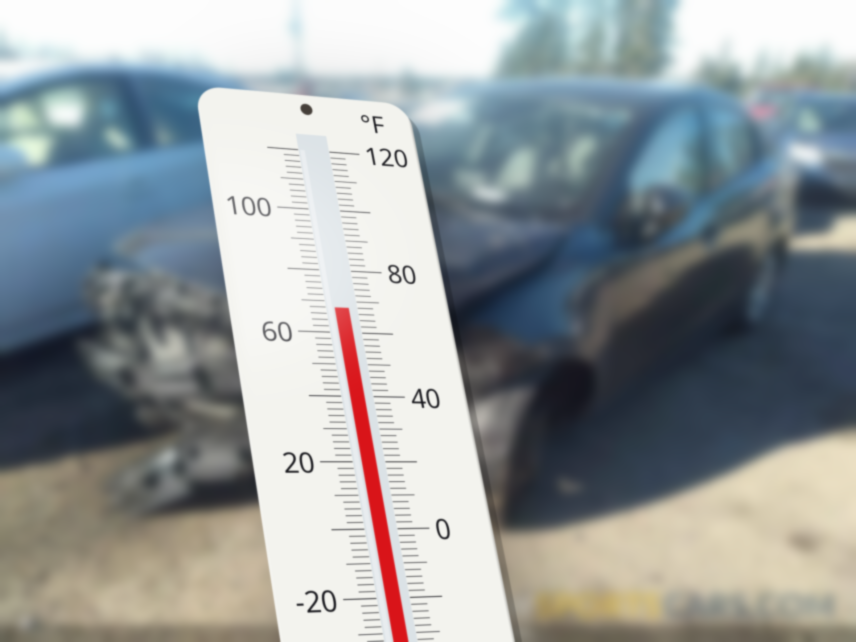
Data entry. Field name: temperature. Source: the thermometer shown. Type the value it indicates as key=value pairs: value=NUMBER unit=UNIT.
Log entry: value=68 unit=°F
